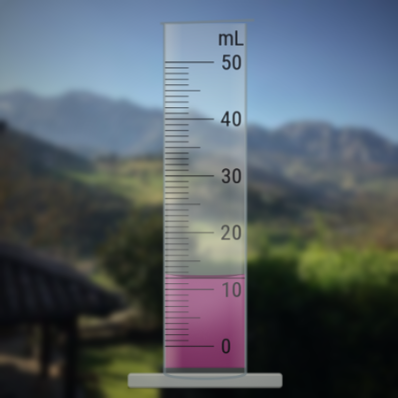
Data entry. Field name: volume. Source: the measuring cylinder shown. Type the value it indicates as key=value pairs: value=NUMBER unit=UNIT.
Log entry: value=12 unit=mL
